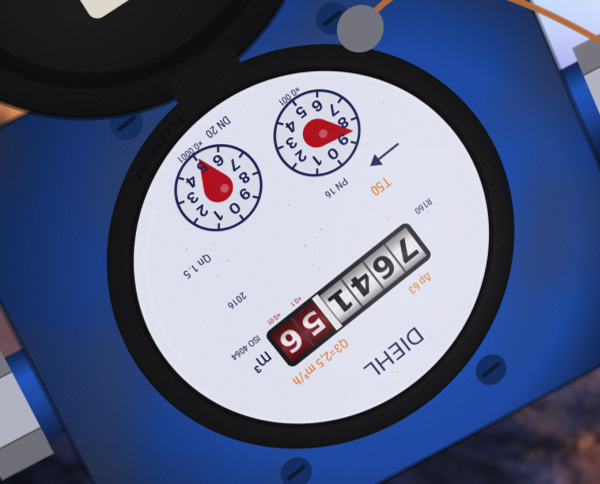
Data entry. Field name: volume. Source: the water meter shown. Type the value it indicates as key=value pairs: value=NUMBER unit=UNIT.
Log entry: value=7641.5685 unit=m³
